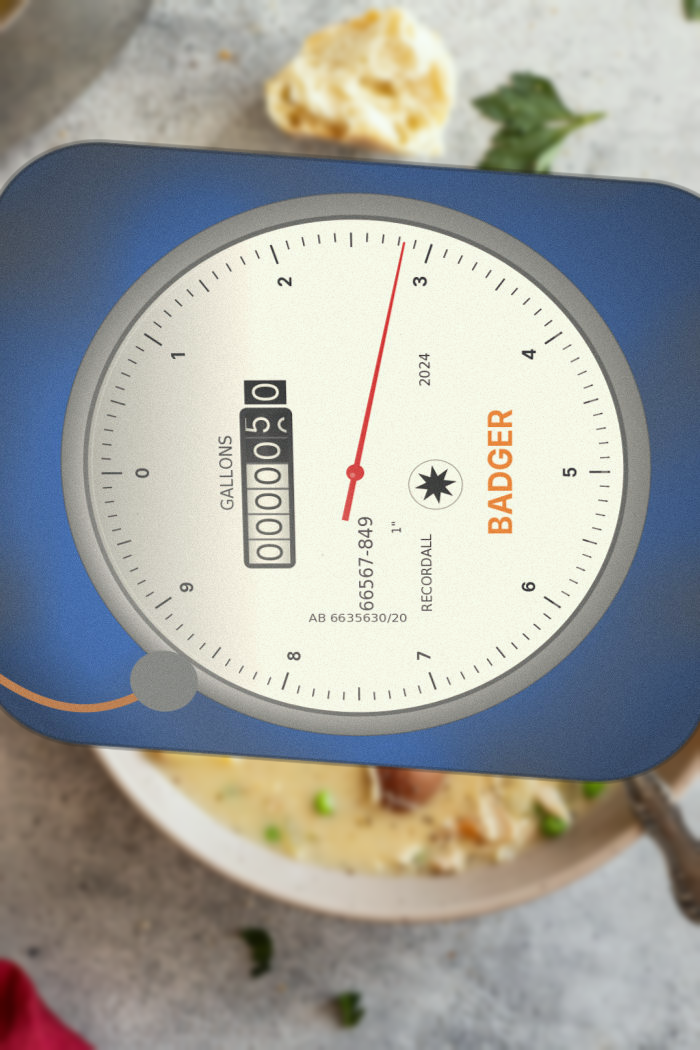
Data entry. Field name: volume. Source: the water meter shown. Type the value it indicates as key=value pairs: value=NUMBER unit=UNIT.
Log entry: value=52.8 unit=gal
